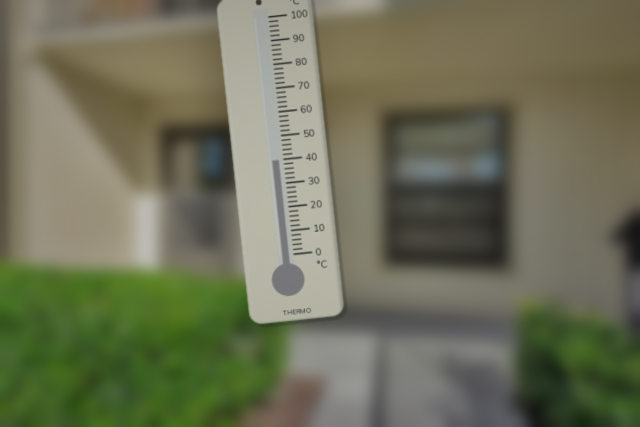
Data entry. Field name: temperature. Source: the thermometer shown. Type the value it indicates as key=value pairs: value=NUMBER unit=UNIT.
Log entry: value=40 unit=°C
